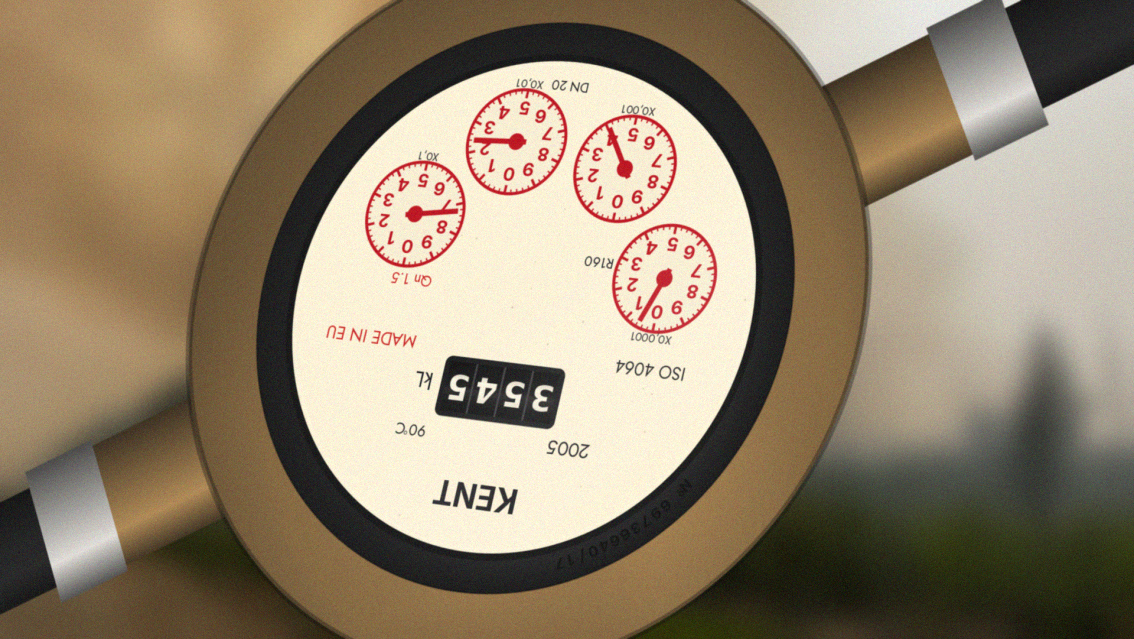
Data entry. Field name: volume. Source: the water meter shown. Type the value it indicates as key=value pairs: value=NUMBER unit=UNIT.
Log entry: value=3545.7240 unit=kL
